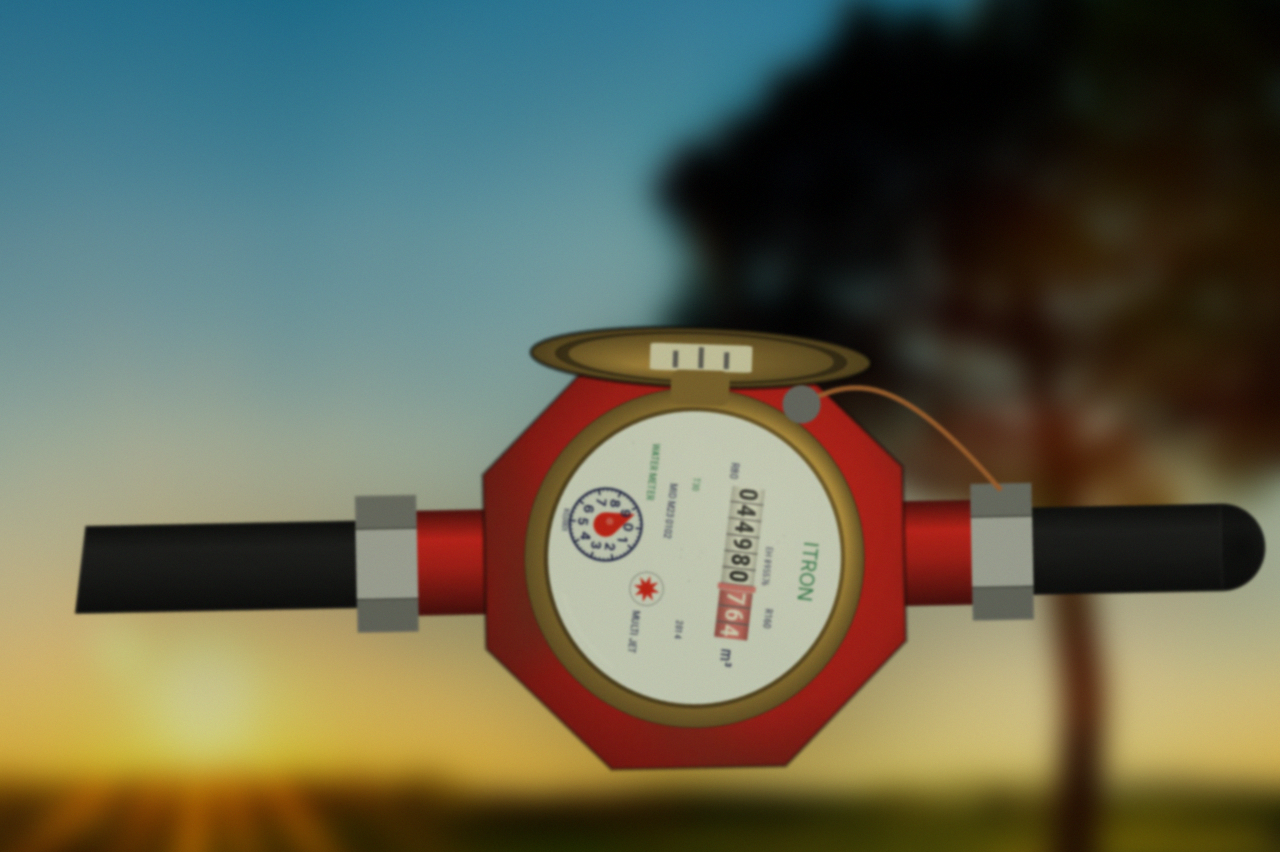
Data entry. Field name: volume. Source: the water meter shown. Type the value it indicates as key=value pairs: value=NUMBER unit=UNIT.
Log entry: value=44980.7639 unit=m³
